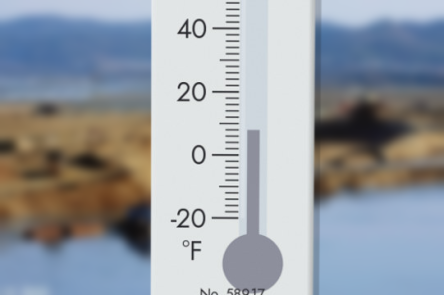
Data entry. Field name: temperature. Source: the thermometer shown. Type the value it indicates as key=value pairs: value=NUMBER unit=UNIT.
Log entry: value=8 unit=°F
